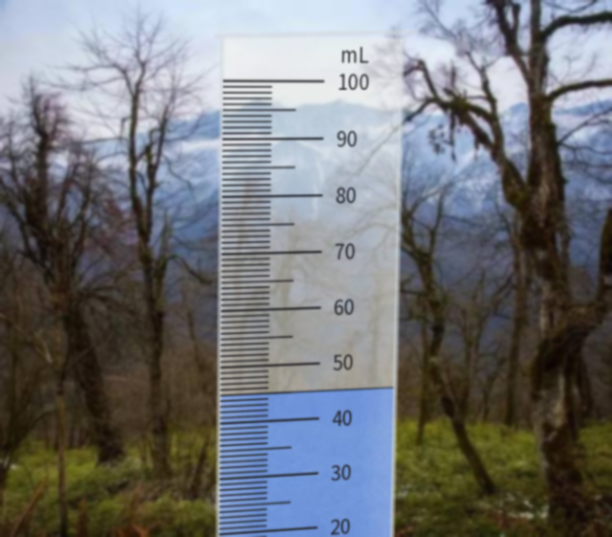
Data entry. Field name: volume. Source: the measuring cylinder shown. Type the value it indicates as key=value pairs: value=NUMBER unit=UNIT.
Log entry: value=45 unit=mL
